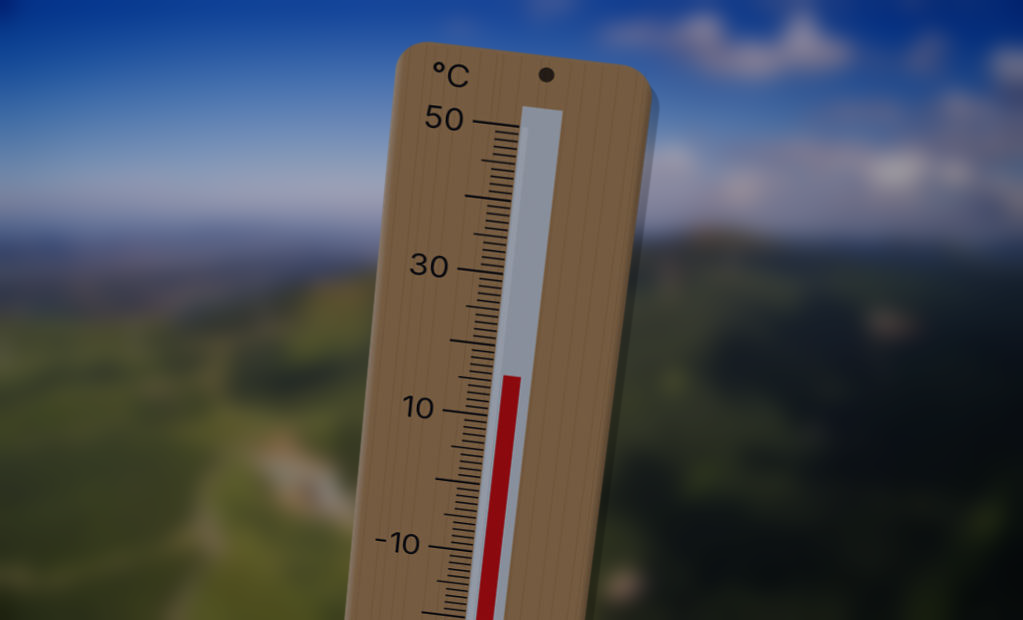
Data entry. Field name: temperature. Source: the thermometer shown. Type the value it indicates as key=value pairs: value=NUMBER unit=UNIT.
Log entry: value=16 unit=°C
